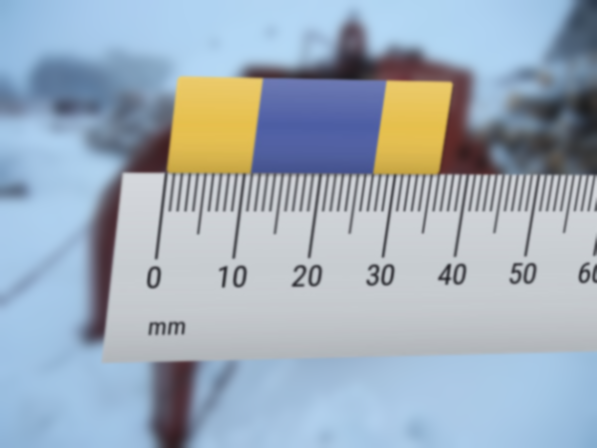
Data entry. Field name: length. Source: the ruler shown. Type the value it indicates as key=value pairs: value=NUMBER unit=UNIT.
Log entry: value=36 unit=mm
